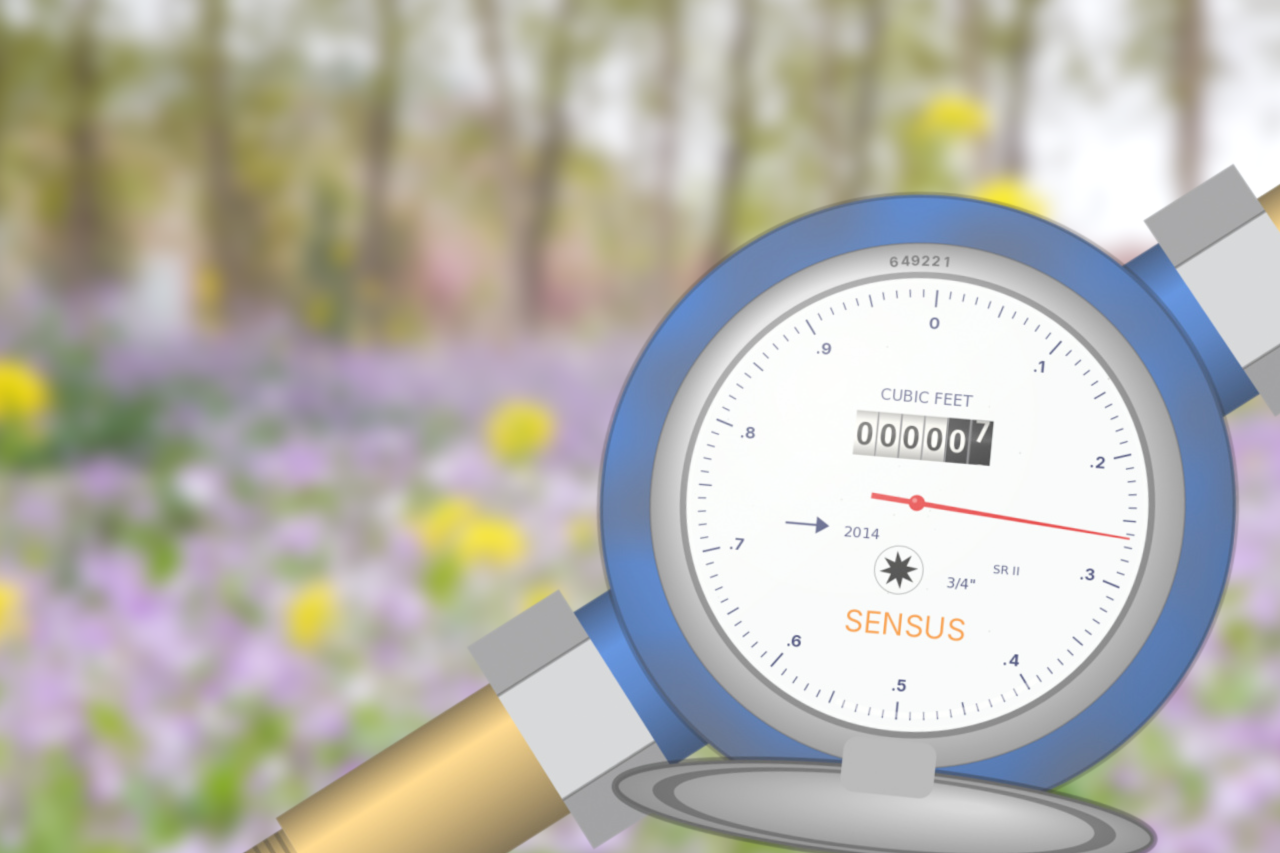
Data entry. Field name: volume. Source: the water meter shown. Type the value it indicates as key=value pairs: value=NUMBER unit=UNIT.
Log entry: value=7.26 unit=ft³
